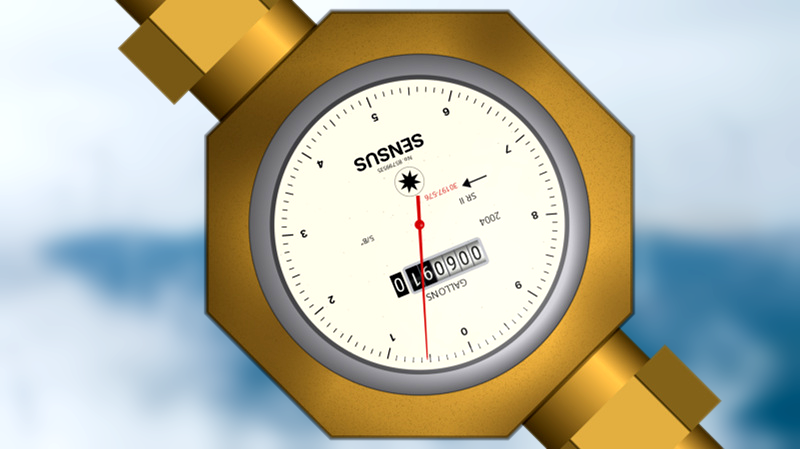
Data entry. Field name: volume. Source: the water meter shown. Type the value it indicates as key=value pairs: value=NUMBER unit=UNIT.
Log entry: value=60910.5 unit=gal
